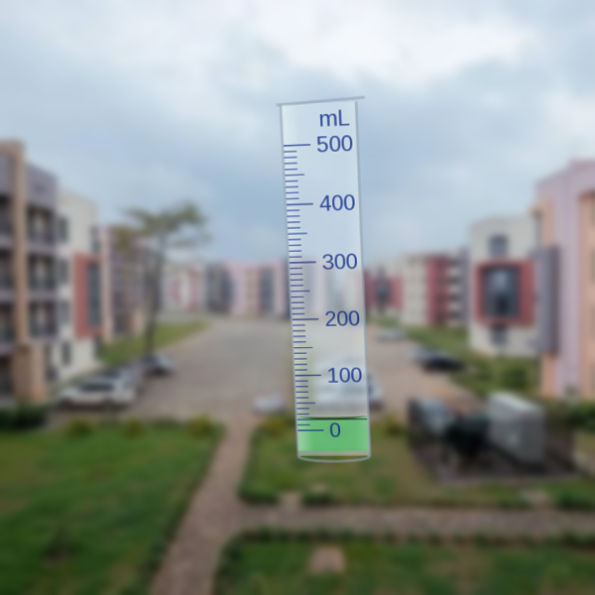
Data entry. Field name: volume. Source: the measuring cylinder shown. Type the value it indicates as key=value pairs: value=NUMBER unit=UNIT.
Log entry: value=20 unit=mL
